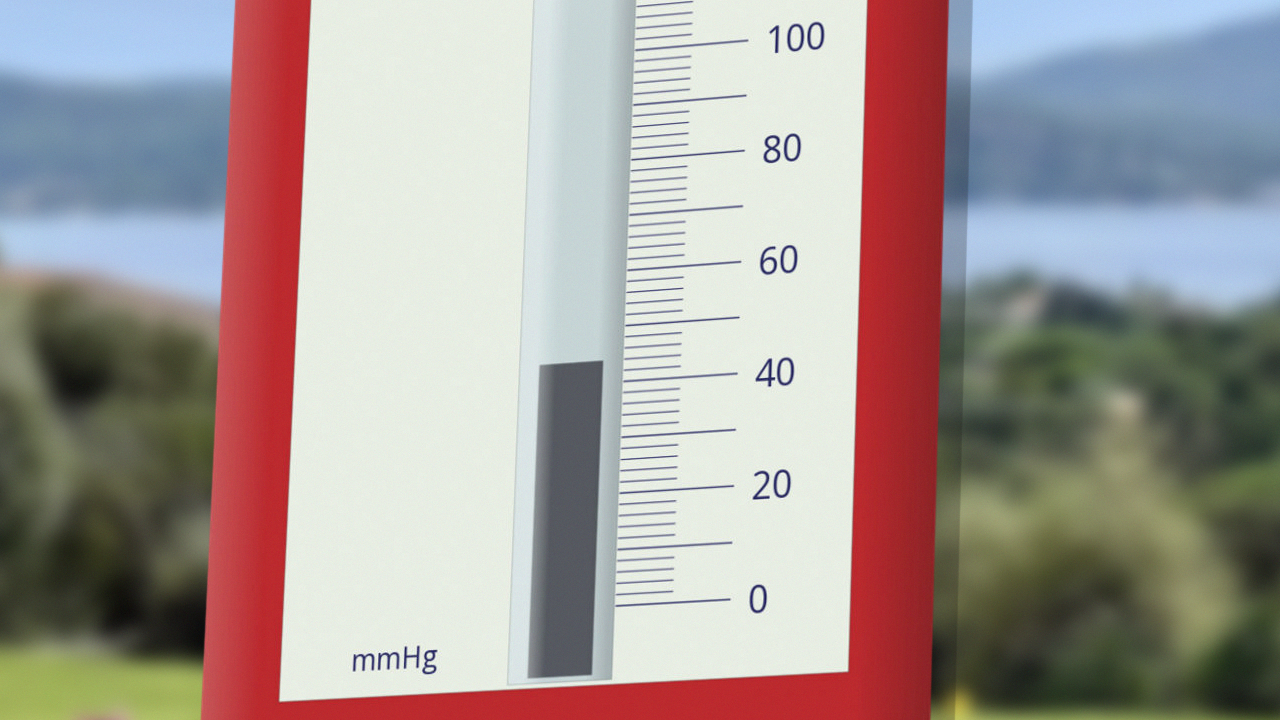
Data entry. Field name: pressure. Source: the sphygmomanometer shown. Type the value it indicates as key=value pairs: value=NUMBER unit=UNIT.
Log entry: value=44 unit=mmHg
